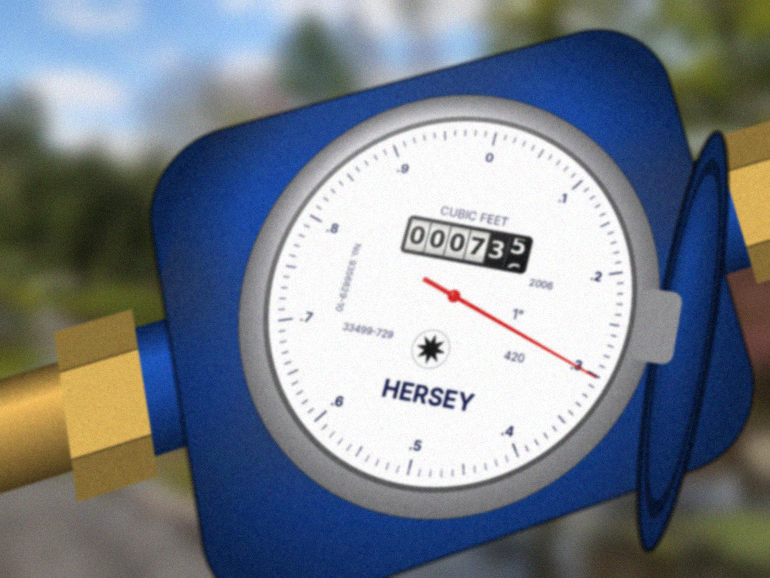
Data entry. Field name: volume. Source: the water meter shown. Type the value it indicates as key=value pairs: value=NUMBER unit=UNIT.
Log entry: value=735.30 unit=ft³
